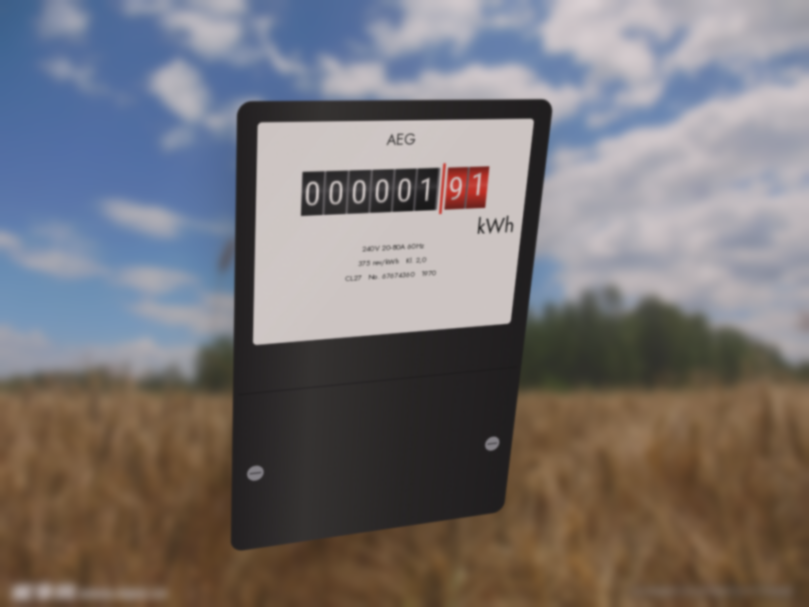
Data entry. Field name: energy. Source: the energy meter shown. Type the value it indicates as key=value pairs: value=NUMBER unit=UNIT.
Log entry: value=1.91 unit=kWh
